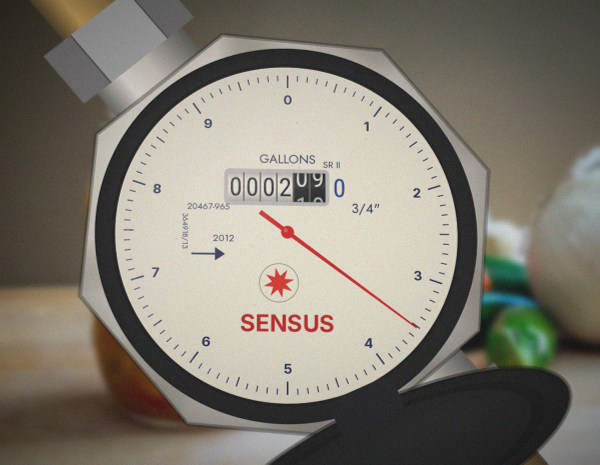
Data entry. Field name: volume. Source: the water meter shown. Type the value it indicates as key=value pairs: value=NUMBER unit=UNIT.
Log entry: value=2093.5 unit=gal
